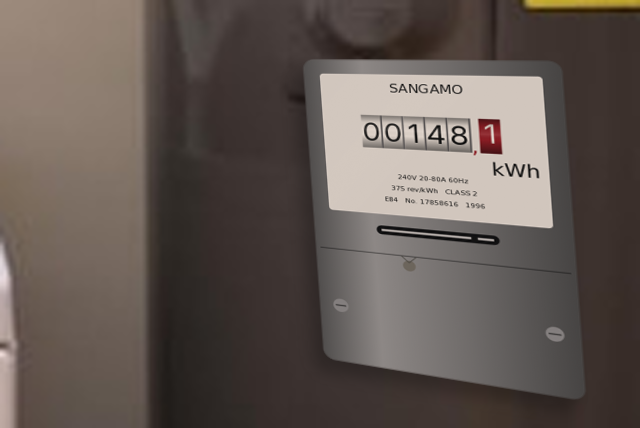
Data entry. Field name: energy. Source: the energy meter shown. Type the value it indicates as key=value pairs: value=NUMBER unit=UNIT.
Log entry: value=148.1 unit=kWh
